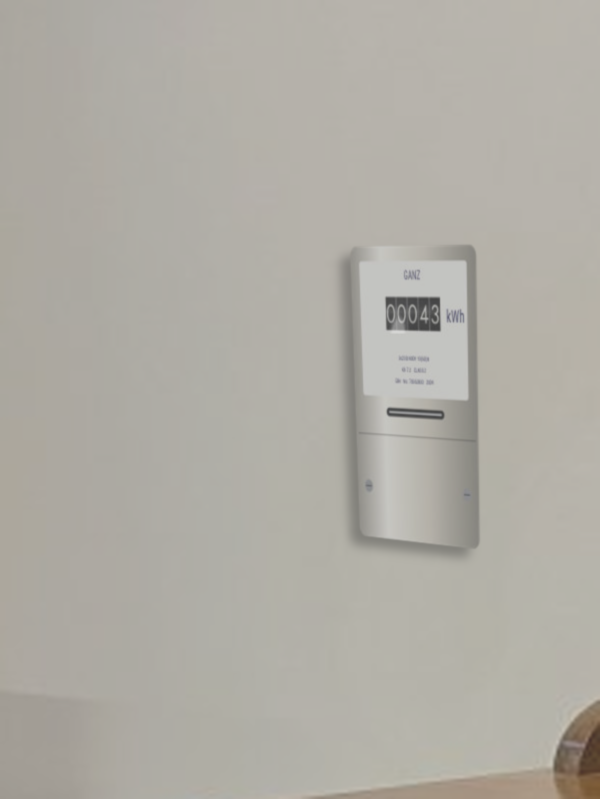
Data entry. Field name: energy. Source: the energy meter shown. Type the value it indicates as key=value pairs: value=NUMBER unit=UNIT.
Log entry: value=43 unit=kWh
